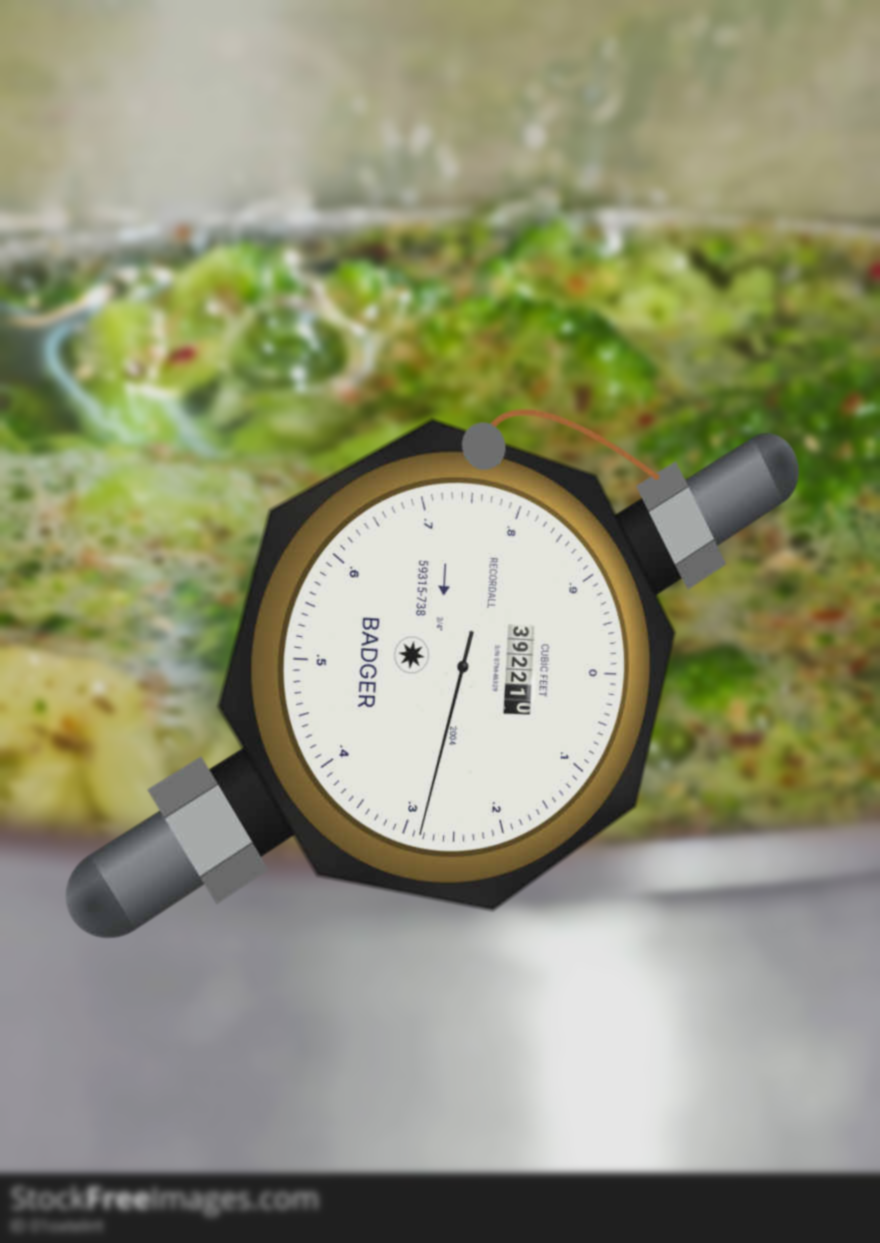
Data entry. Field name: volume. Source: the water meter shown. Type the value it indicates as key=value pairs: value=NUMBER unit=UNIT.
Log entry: value=392210.28 unit=ft³
